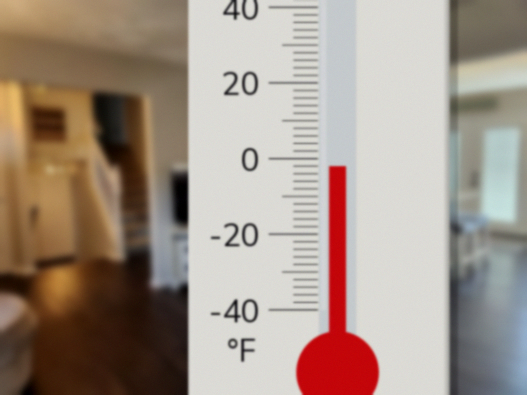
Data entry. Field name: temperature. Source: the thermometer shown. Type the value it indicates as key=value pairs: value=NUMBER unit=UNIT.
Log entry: value=-2 unit=°F
